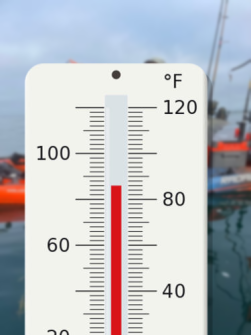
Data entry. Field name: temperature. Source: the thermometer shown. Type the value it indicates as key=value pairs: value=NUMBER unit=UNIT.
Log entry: value=86 unit=°F
